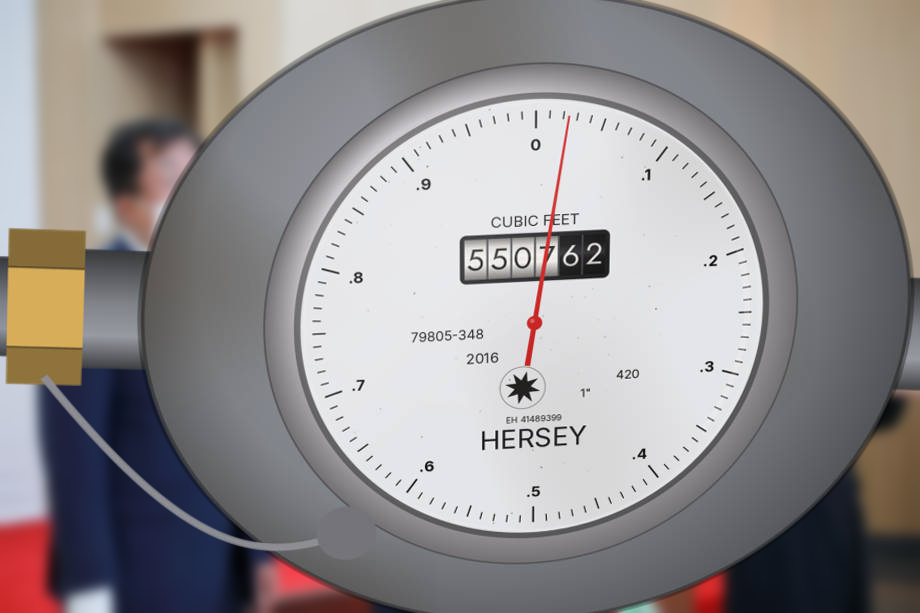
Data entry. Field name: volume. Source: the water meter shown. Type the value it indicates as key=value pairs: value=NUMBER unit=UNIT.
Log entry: value=550762.02 unit=ft³
